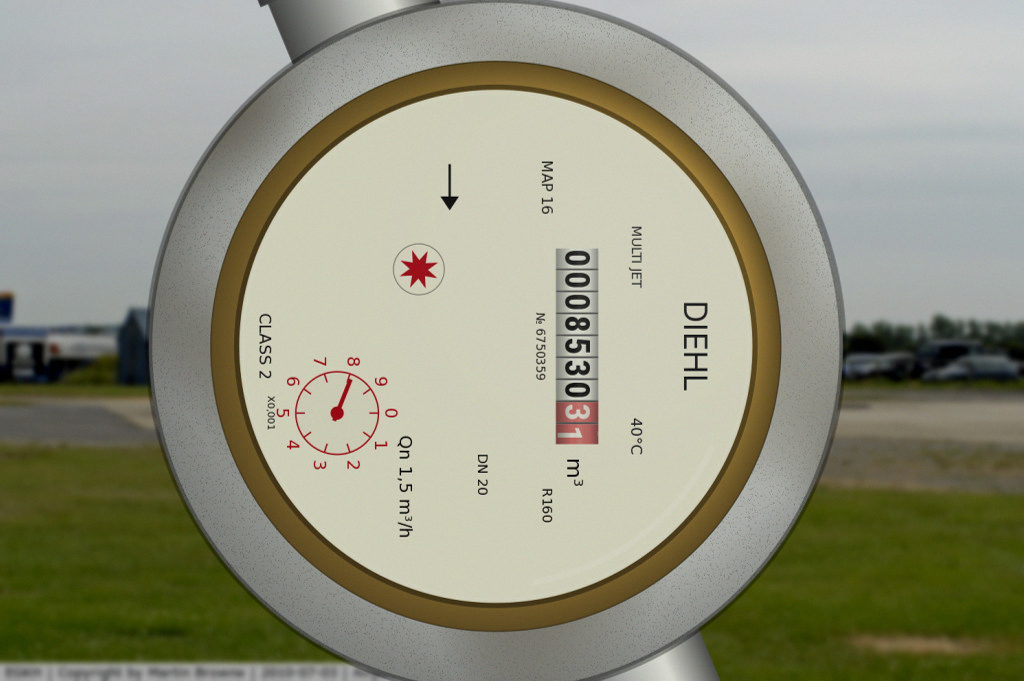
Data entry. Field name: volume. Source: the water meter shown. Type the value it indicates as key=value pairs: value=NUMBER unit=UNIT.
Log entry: value=8530.308 unit=m³
